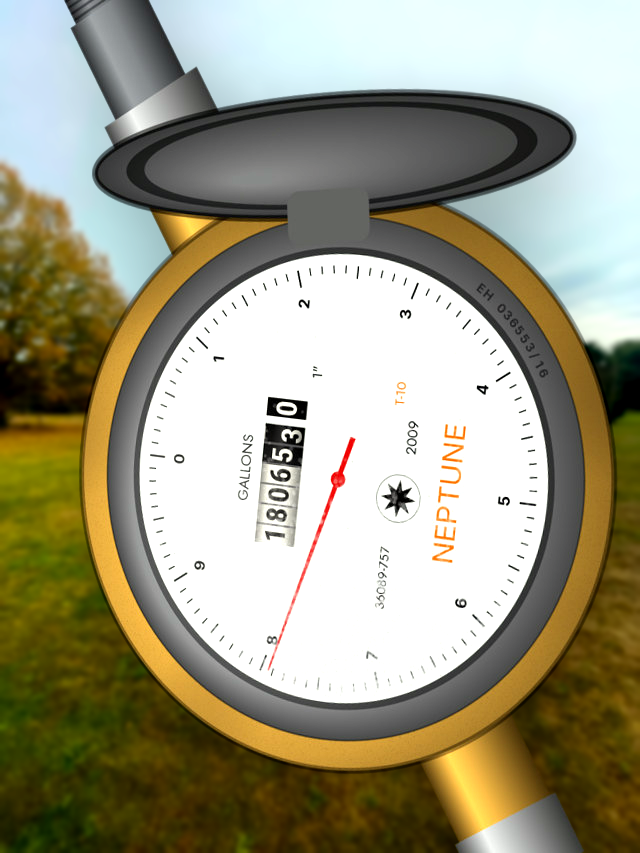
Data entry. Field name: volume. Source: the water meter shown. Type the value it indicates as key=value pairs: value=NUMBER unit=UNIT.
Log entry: value=1806527.9 unit=gal
